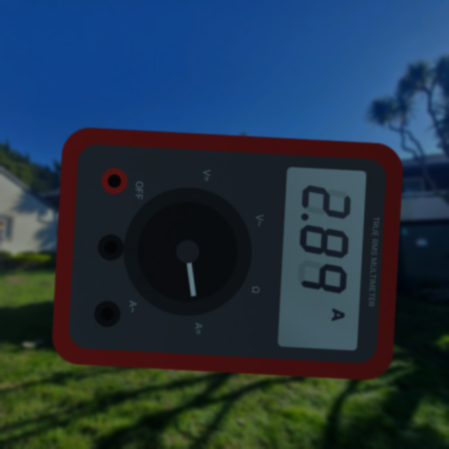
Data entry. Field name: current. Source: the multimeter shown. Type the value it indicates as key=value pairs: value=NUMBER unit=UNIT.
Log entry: value=2.89 unit=A
